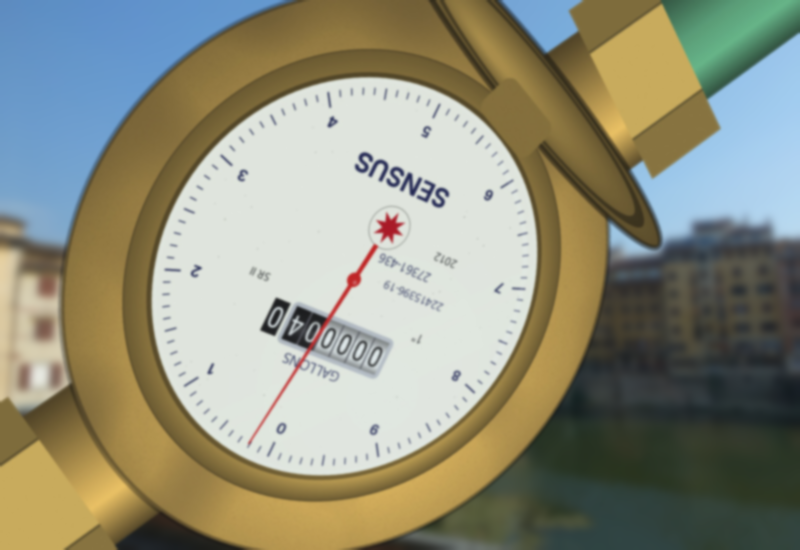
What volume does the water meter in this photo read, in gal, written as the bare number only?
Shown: 40.2
